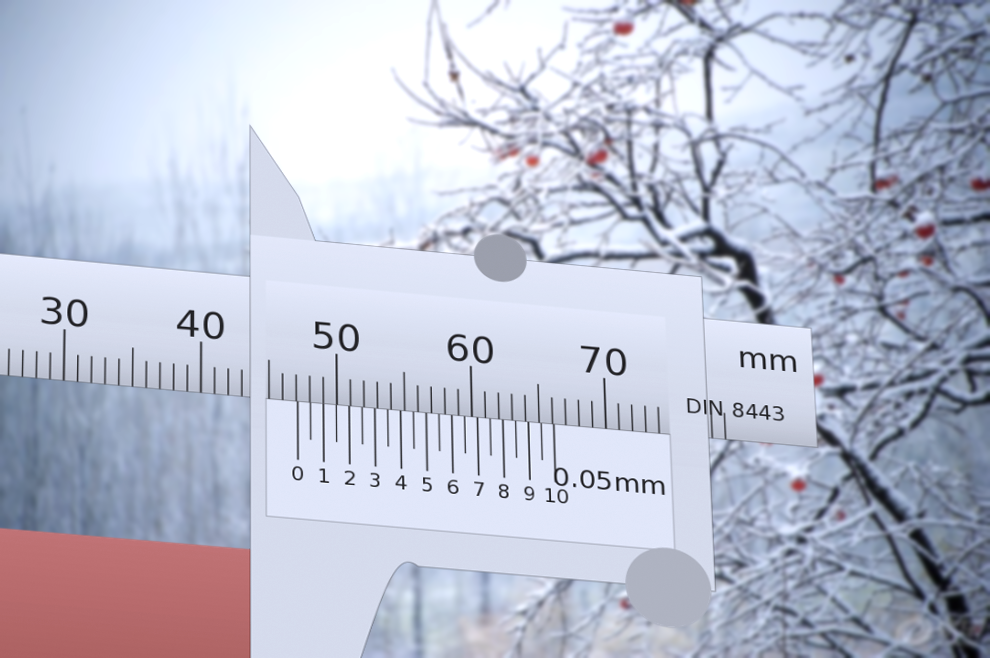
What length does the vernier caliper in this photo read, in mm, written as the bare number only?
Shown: 47.1
